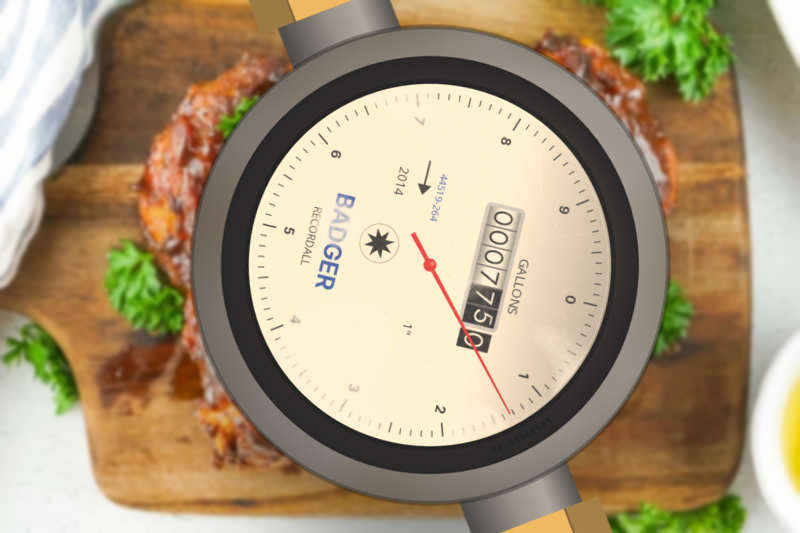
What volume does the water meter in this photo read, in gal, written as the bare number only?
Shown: 7751.3
